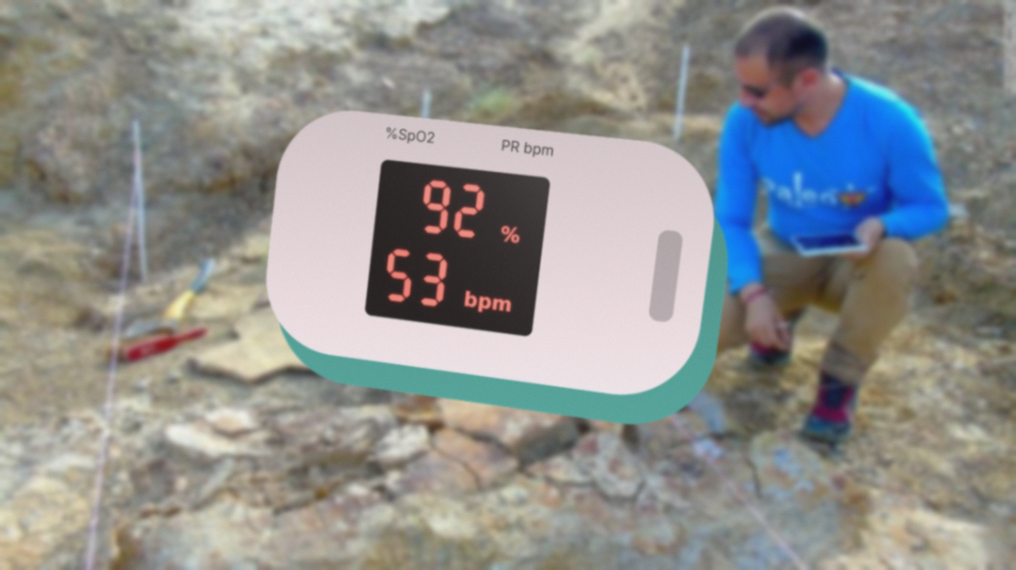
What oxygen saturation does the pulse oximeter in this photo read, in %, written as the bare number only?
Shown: 92
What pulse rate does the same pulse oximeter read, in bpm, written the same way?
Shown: 53
